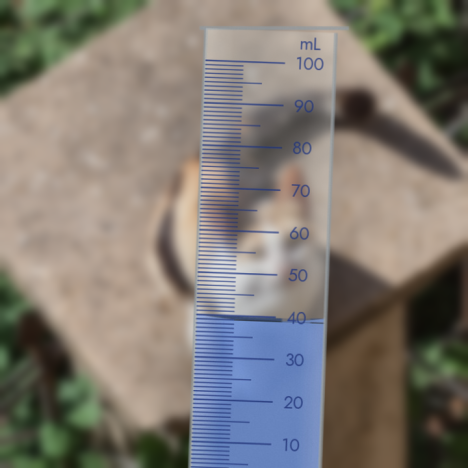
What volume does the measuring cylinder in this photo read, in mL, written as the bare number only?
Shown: 39
